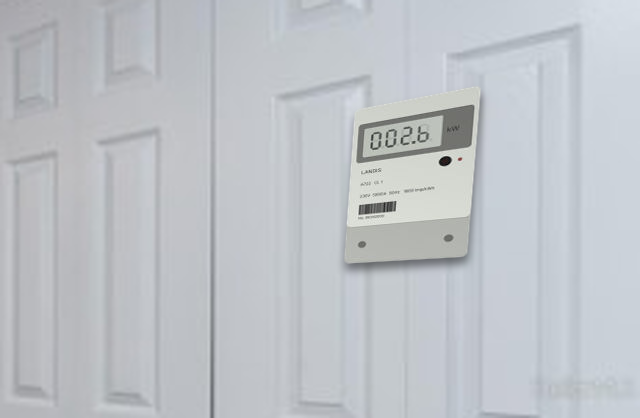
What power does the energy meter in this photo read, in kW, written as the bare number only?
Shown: 2.6
